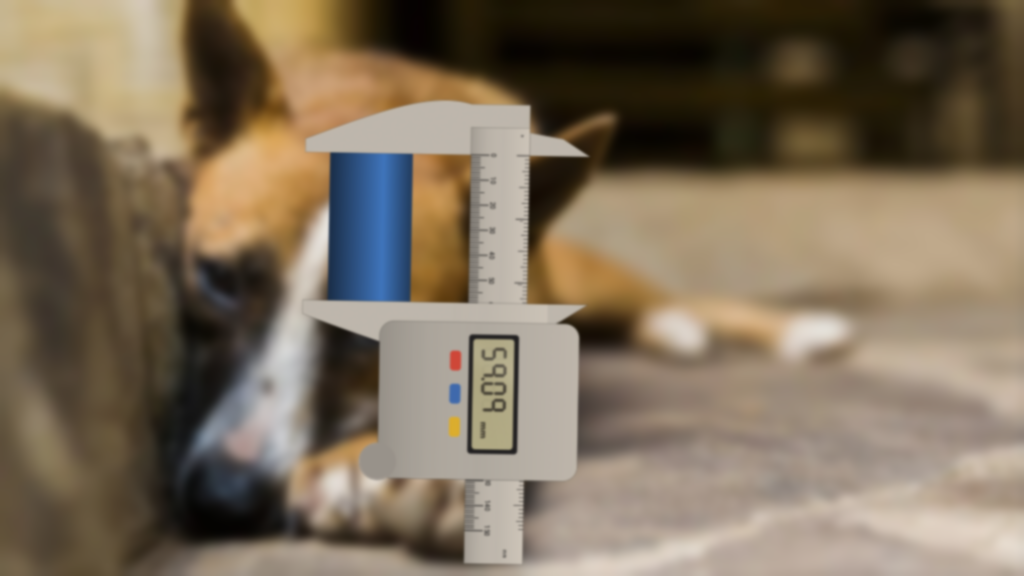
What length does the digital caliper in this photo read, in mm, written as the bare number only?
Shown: 59.09
